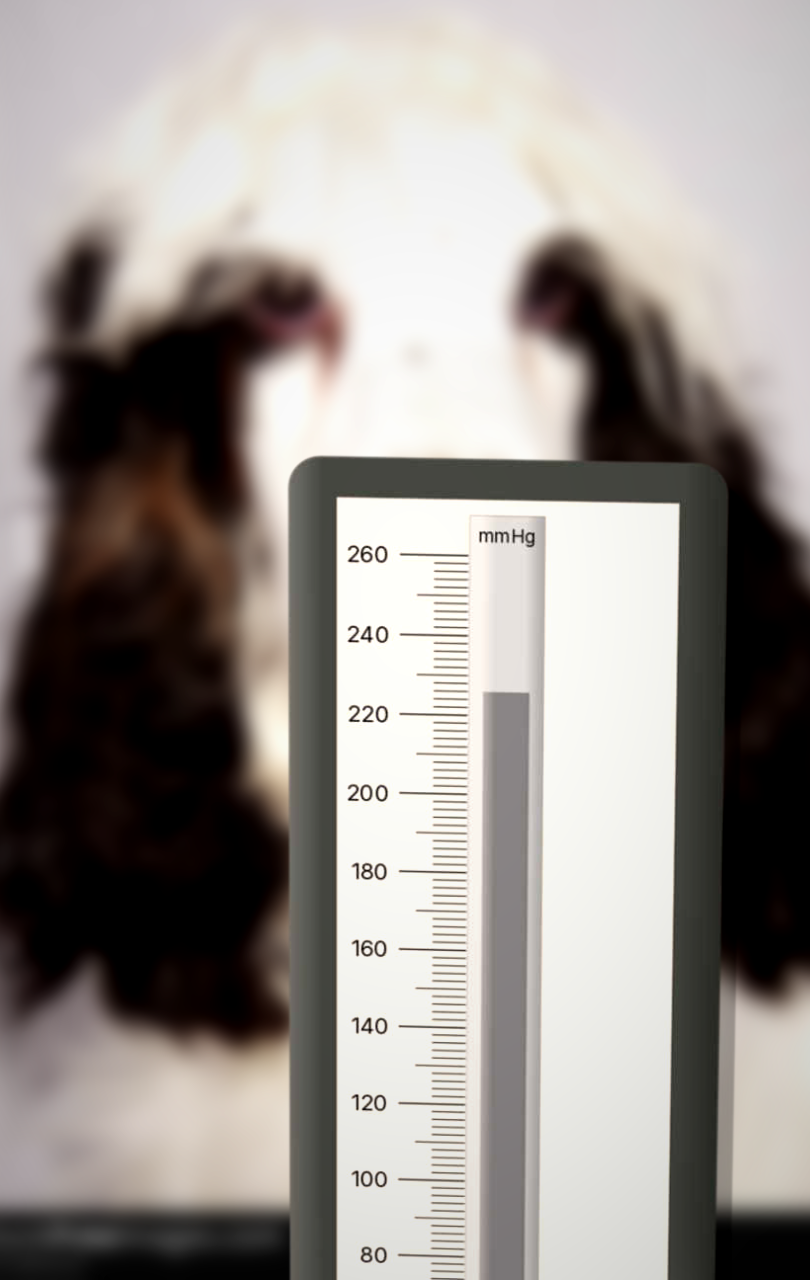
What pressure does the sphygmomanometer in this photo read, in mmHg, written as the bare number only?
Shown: 226
